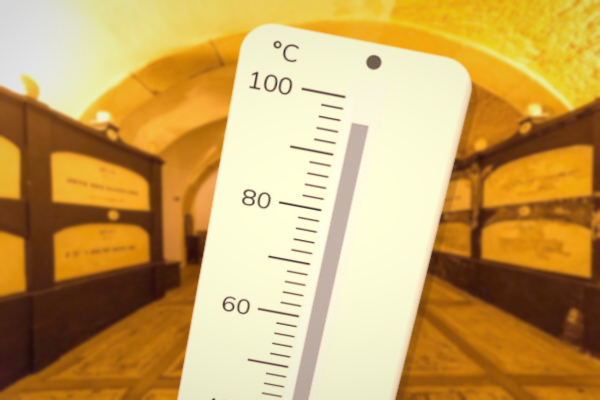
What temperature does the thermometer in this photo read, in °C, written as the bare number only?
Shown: 96
